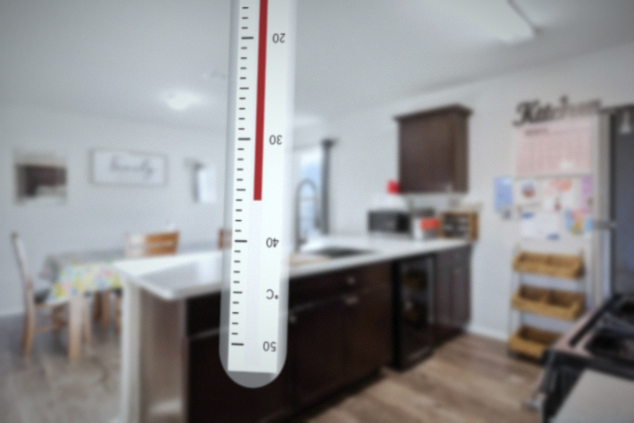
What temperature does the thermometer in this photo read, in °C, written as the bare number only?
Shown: 36
